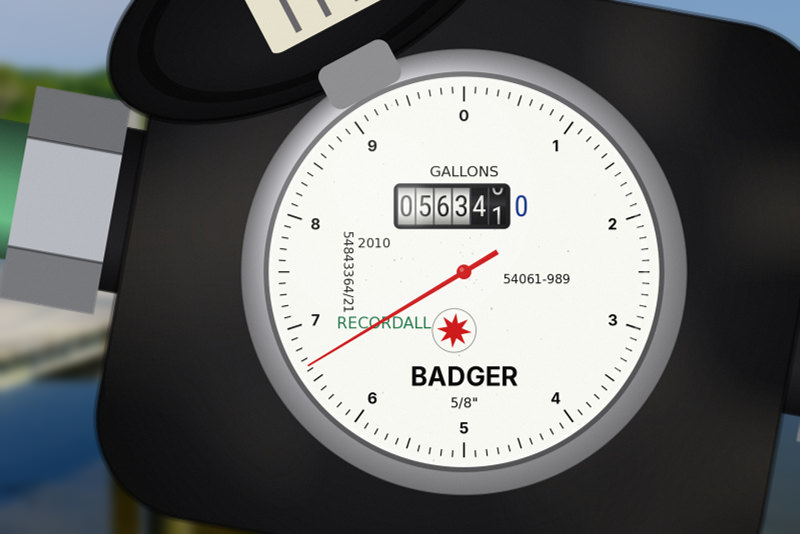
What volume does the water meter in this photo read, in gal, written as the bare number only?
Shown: 563406.6
